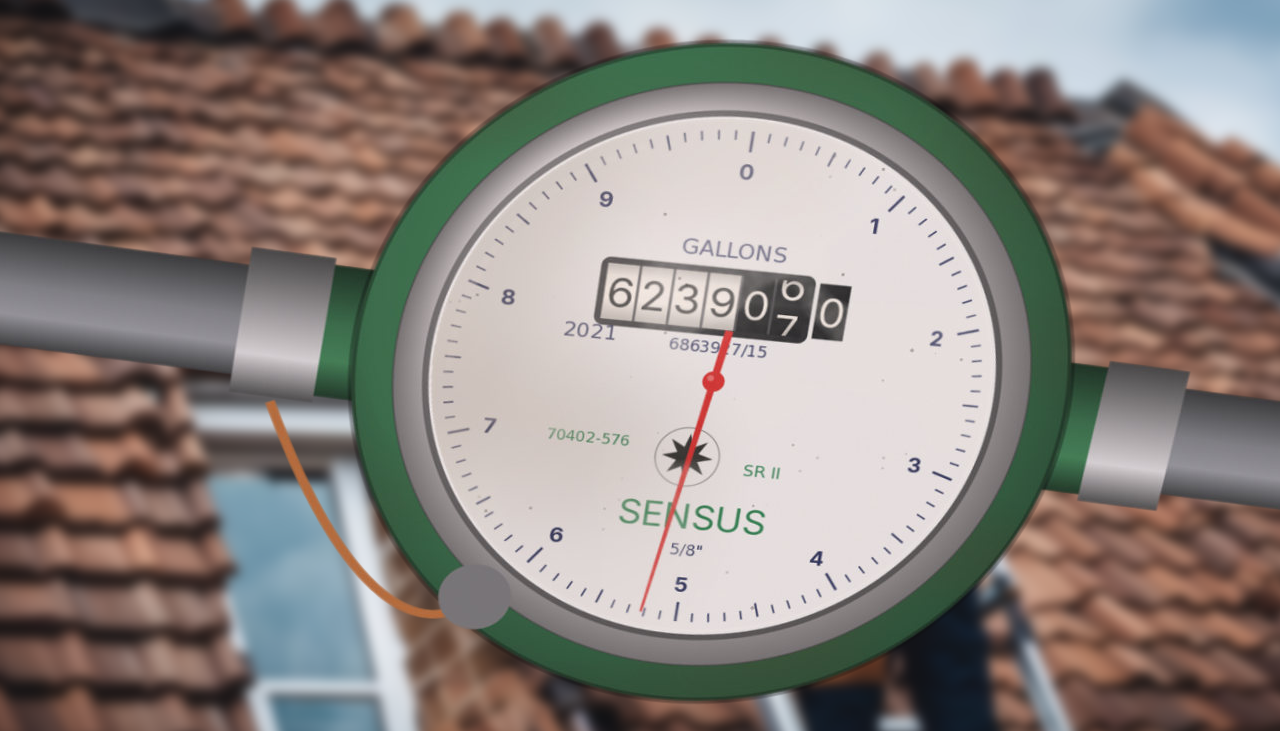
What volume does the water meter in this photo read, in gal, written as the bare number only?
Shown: 6239065.2
